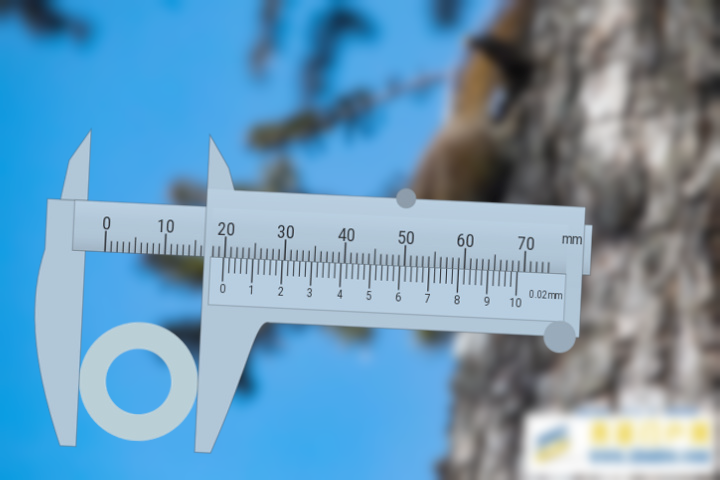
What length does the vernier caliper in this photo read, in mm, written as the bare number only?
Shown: 19.8
